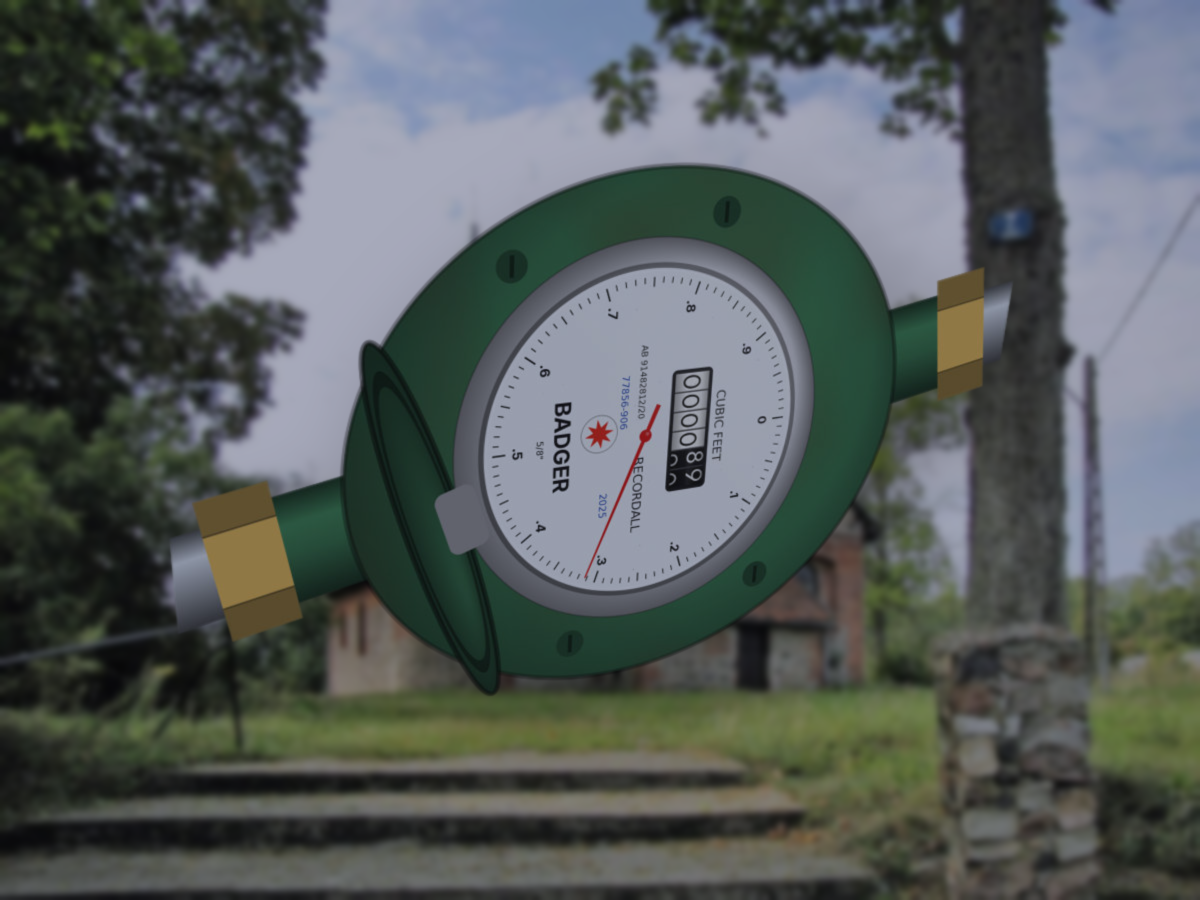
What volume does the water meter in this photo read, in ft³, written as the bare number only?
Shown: 89.31
